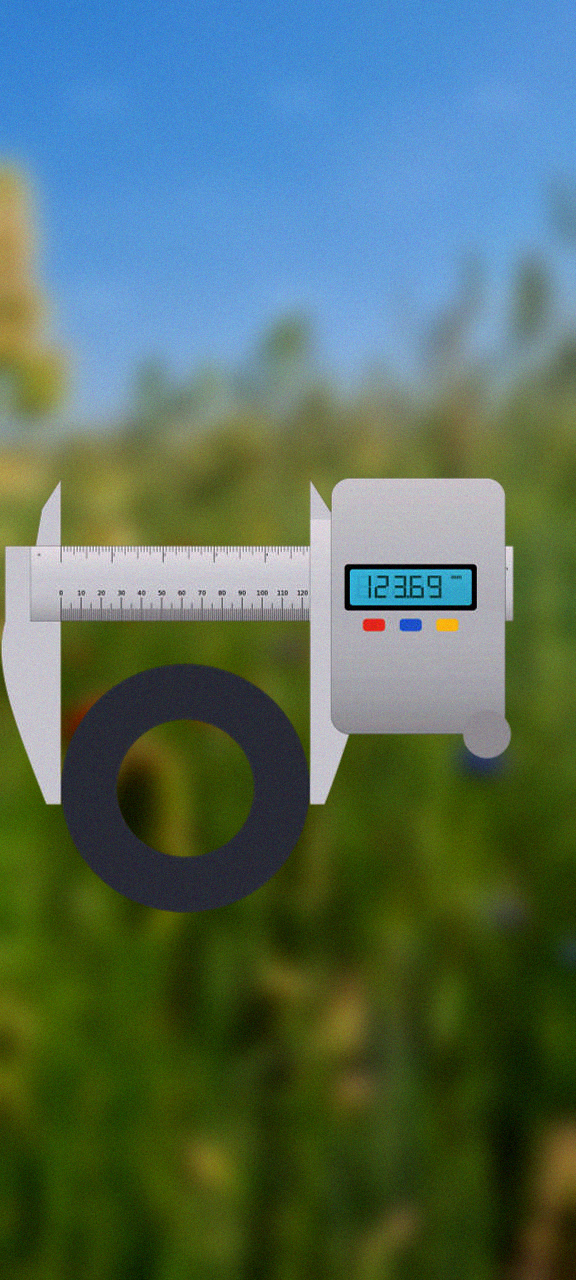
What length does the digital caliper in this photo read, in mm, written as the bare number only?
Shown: 123.69
